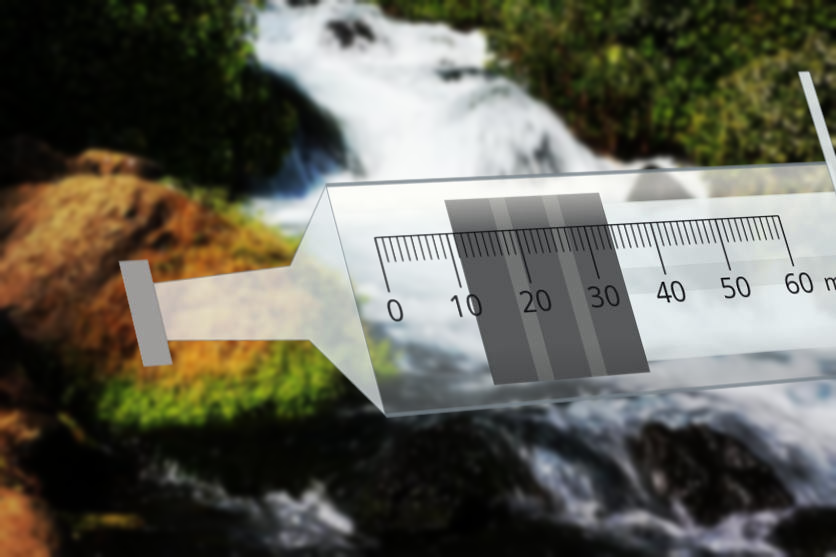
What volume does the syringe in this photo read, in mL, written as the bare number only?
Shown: 11
